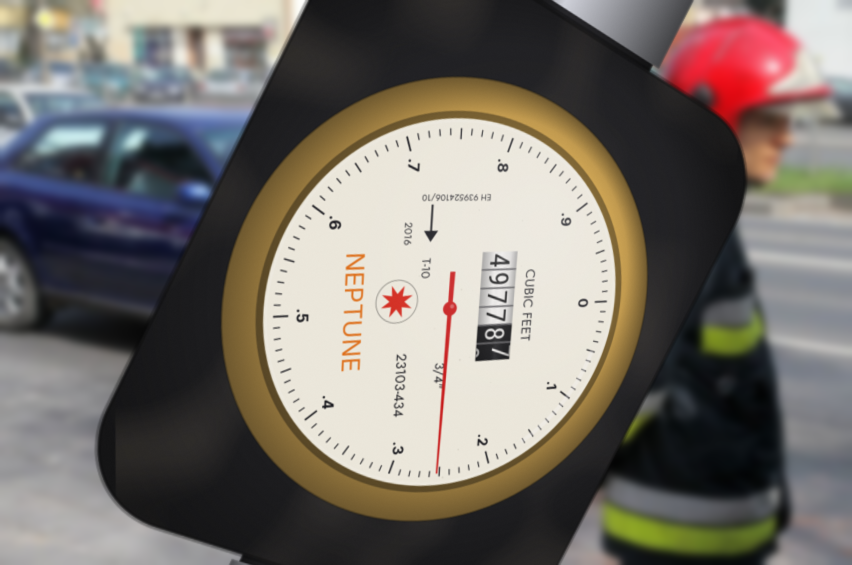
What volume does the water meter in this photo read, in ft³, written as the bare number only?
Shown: 497787.25
